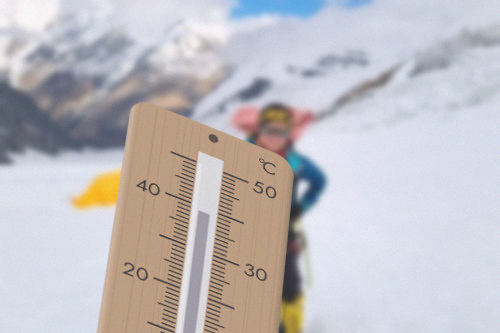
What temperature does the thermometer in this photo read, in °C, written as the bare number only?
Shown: 39
